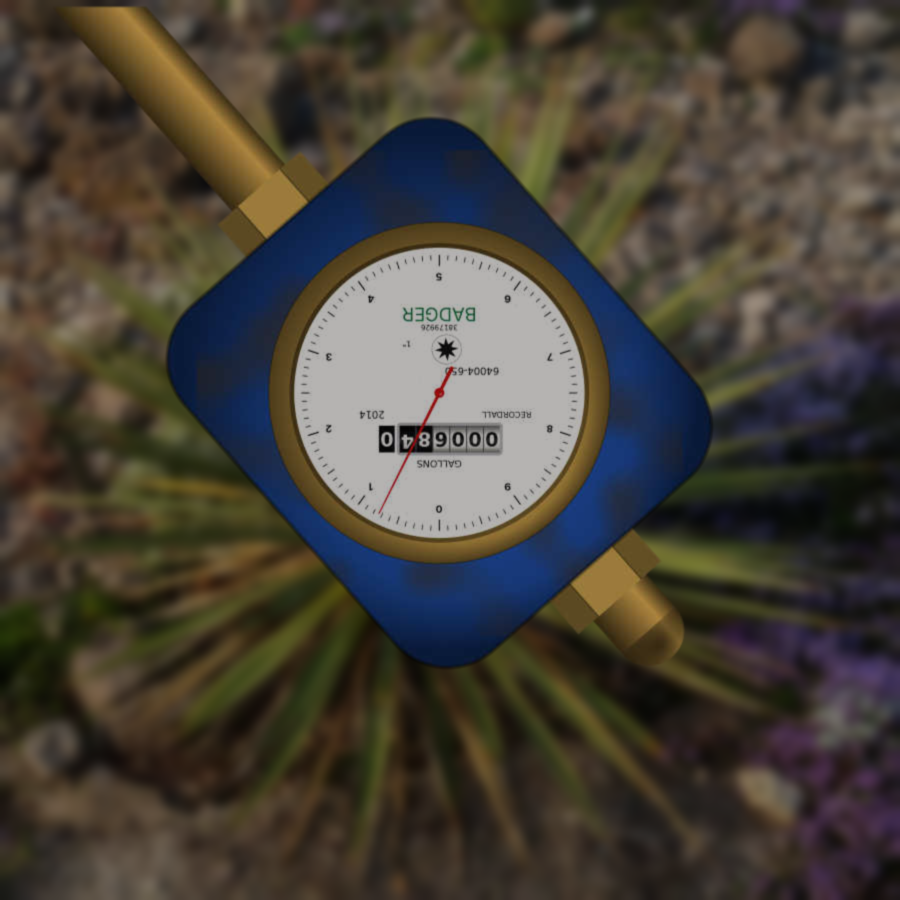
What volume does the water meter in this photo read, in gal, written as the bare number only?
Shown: 6840.7
